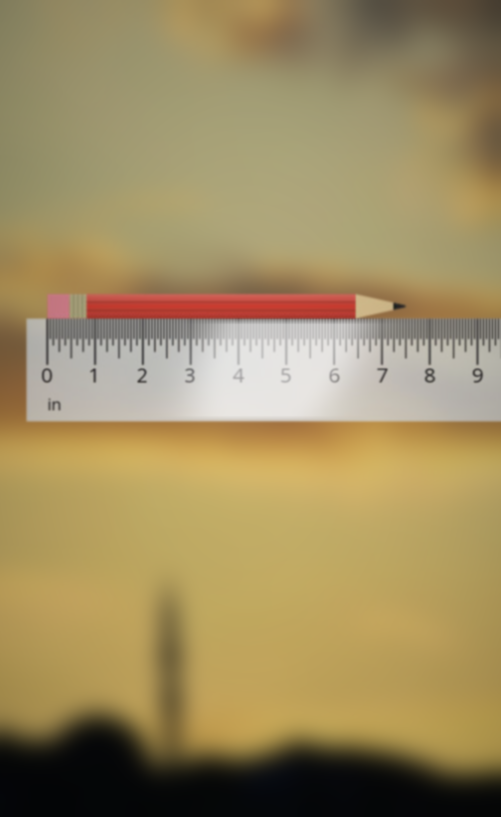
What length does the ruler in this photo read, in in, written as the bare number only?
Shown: 7.5
